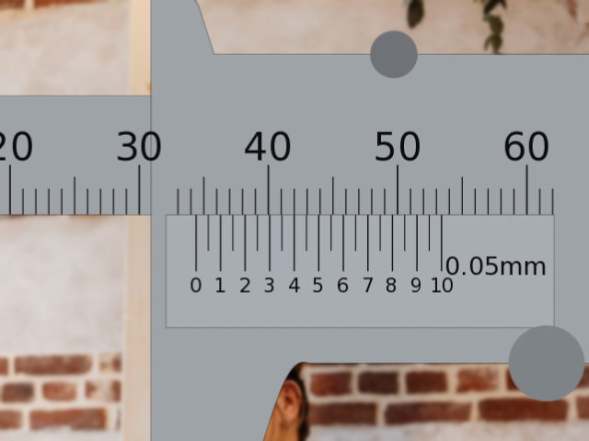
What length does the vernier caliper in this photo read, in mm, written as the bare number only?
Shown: 34.4
